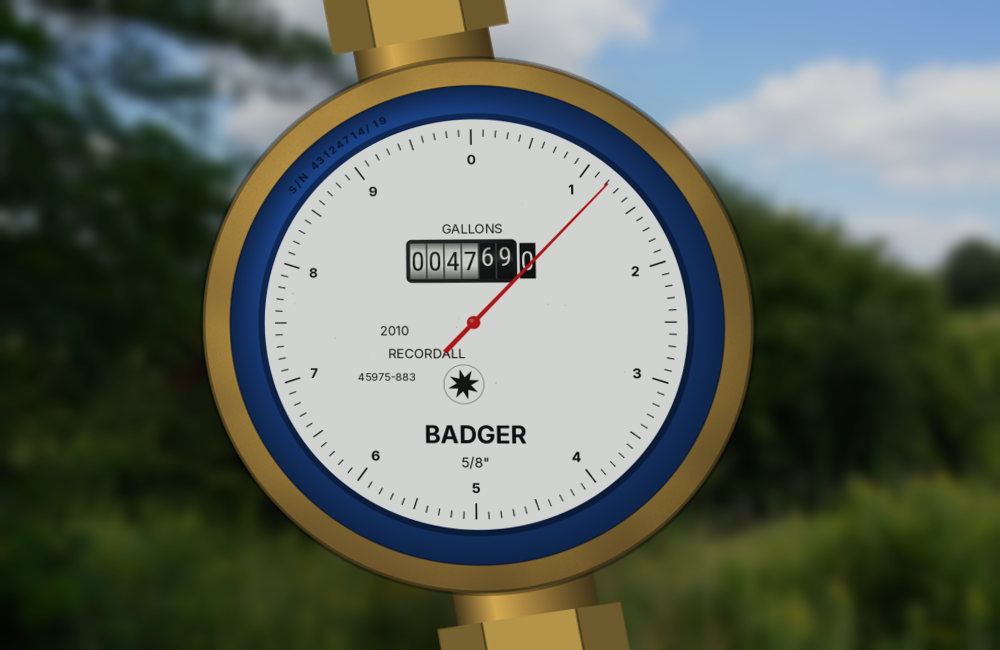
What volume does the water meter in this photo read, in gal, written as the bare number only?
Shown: 47691.2
